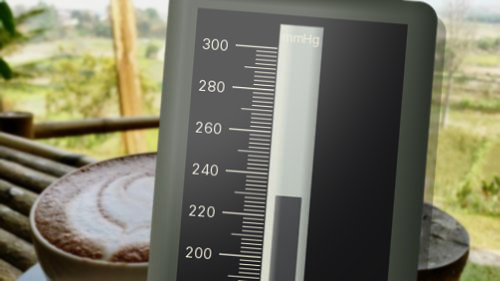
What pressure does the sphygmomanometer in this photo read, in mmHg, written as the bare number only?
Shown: 230
